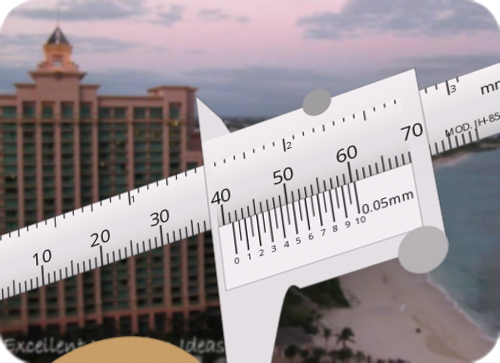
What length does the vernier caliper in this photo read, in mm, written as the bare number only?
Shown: 41.4
